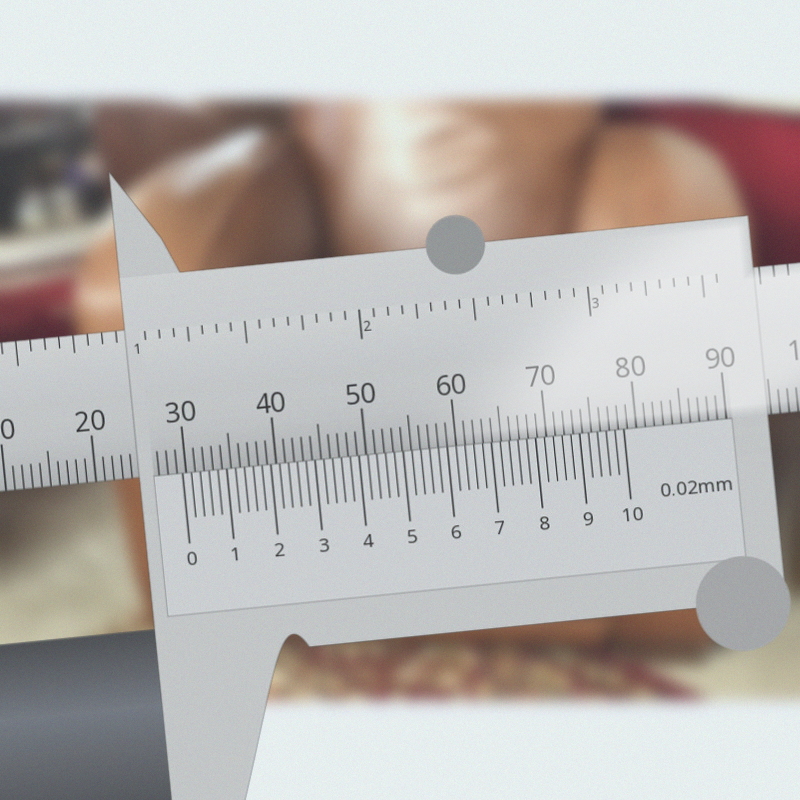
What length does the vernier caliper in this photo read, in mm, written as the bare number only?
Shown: 29.6
